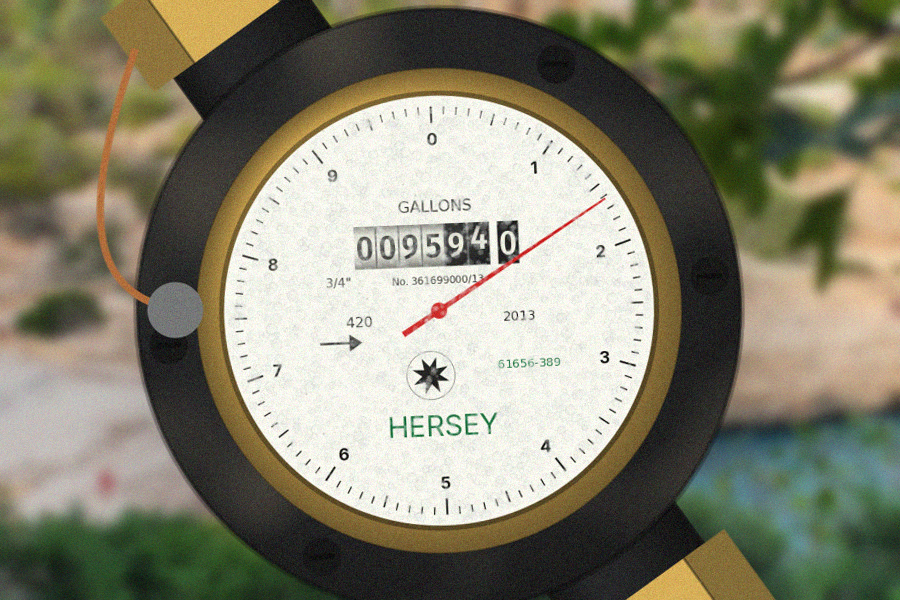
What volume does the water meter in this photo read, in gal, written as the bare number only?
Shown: 95941.6
